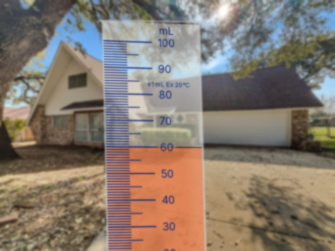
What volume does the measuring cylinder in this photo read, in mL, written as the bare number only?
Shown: 60
